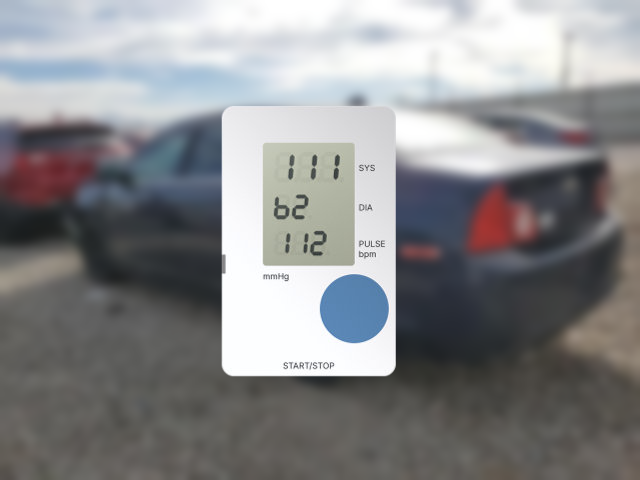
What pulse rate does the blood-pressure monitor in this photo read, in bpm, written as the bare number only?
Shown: 112
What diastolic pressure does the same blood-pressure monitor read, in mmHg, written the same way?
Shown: 62
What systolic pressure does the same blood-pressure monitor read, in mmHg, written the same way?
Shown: 111
